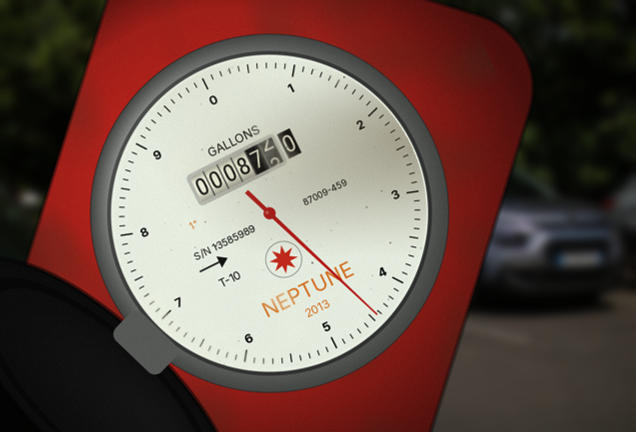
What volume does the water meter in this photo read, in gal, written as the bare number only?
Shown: 8724.4
